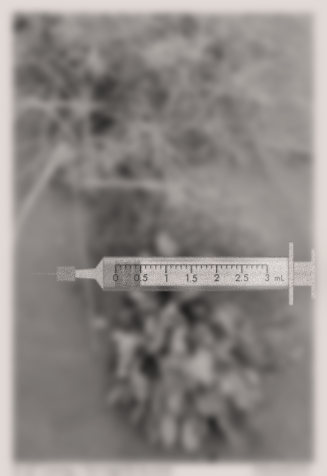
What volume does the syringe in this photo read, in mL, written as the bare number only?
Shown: 0
